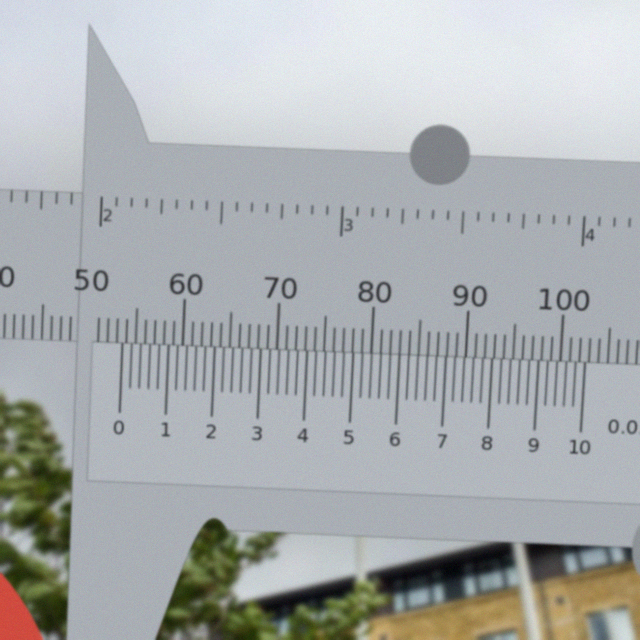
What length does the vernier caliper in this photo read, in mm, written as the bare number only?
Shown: 53.6
